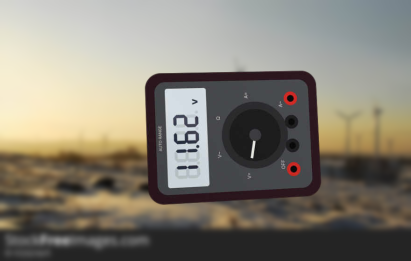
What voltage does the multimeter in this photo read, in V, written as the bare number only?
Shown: 11.62
